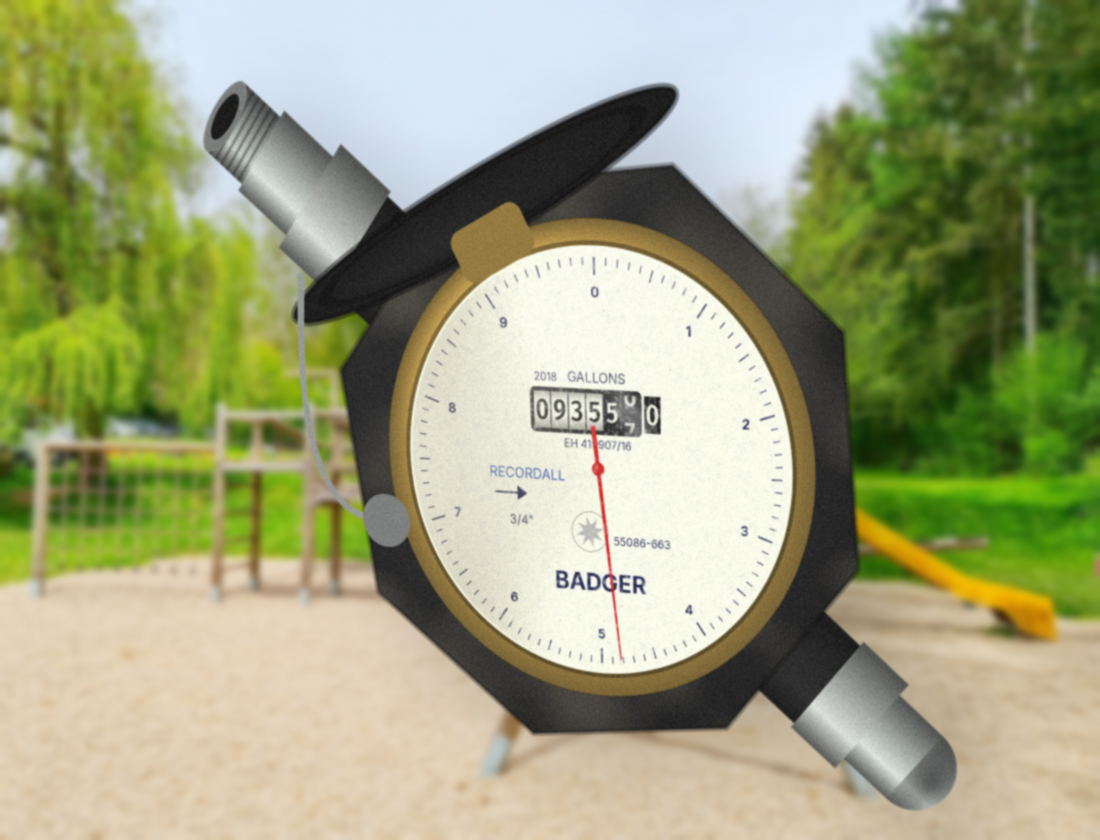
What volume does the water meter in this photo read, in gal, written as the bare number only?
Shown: 935564.8
